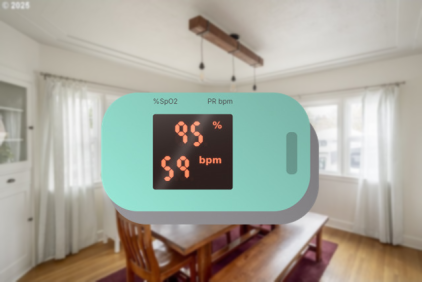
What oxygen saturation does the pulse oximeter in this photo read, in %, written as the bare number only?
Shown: 95
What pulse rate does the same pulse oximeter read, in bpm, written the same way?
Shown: 59
